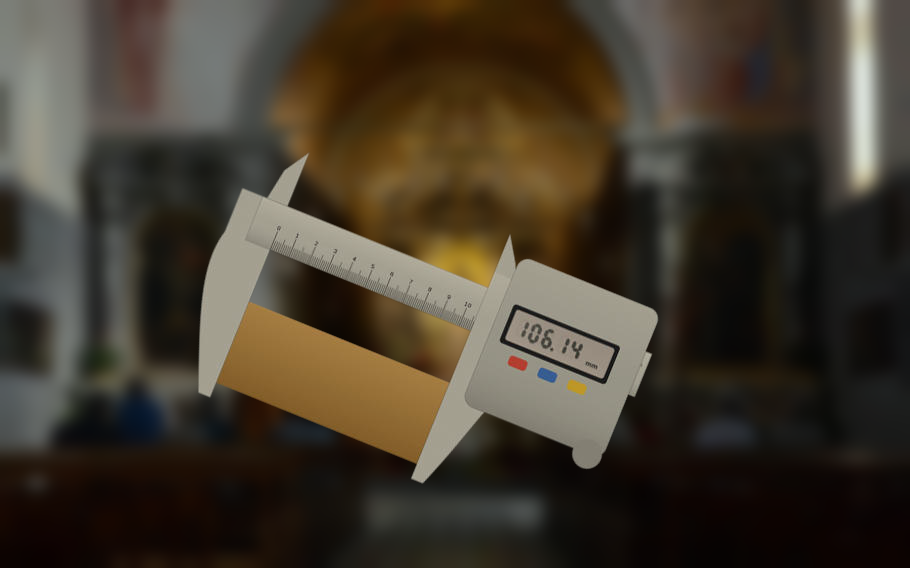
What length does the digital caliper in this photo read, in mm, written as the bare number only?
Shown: 106.14
